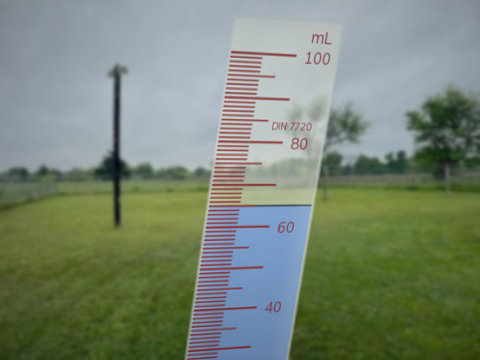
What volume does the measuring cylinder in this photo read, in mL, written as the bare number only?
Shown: 65
